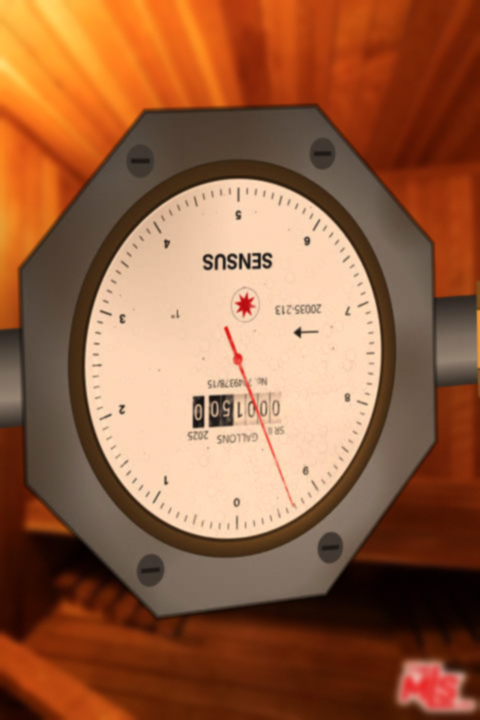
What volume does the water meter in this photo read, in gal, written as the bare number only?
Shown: 1499.3
